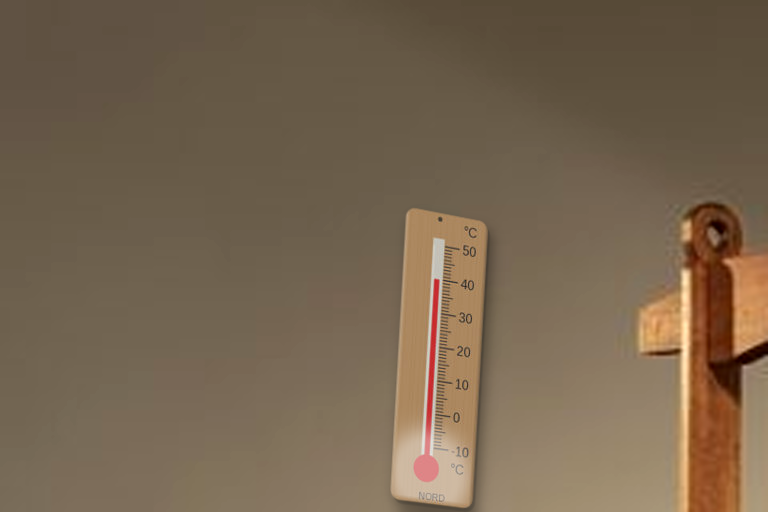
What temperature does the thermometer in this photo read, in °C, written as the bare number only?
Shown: 40
